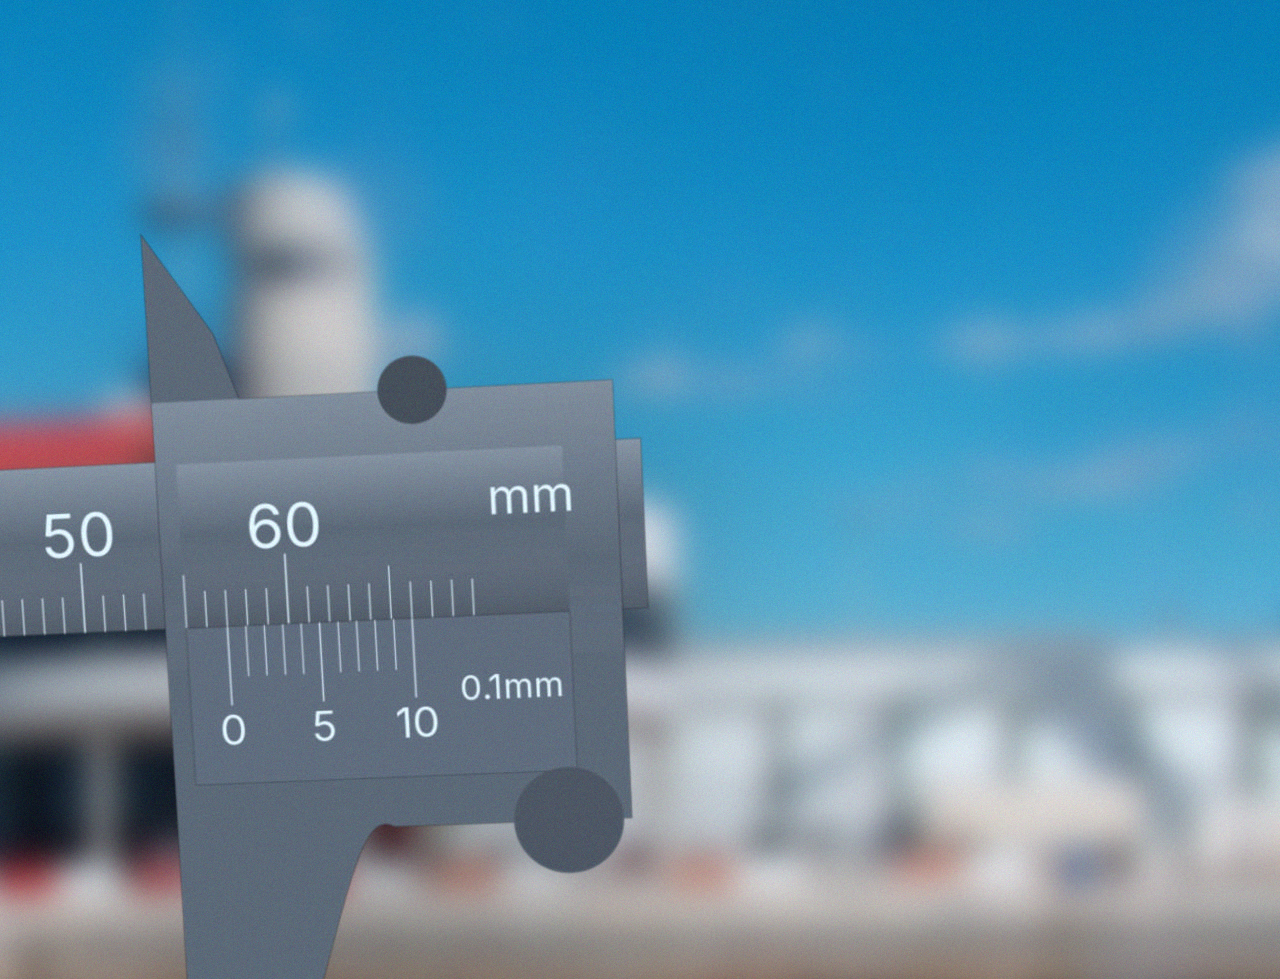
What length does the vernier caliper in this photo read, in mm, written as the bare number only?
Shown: 57.0
